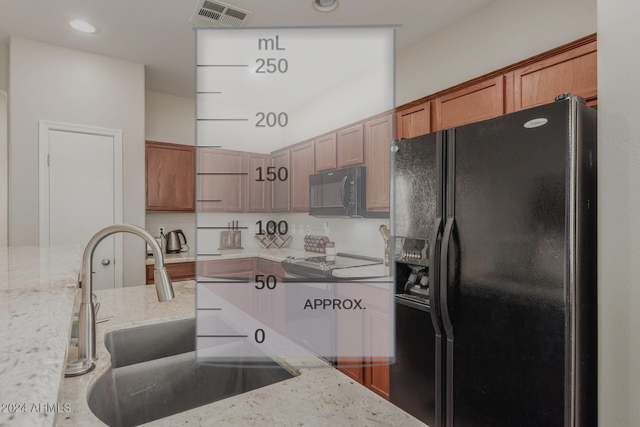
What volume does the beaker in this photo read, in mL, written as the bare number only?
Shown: 50
